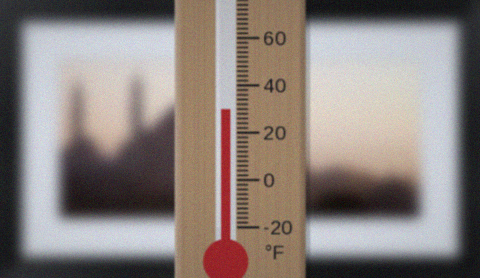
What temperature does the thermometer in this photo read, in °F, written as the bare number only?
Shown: 30
